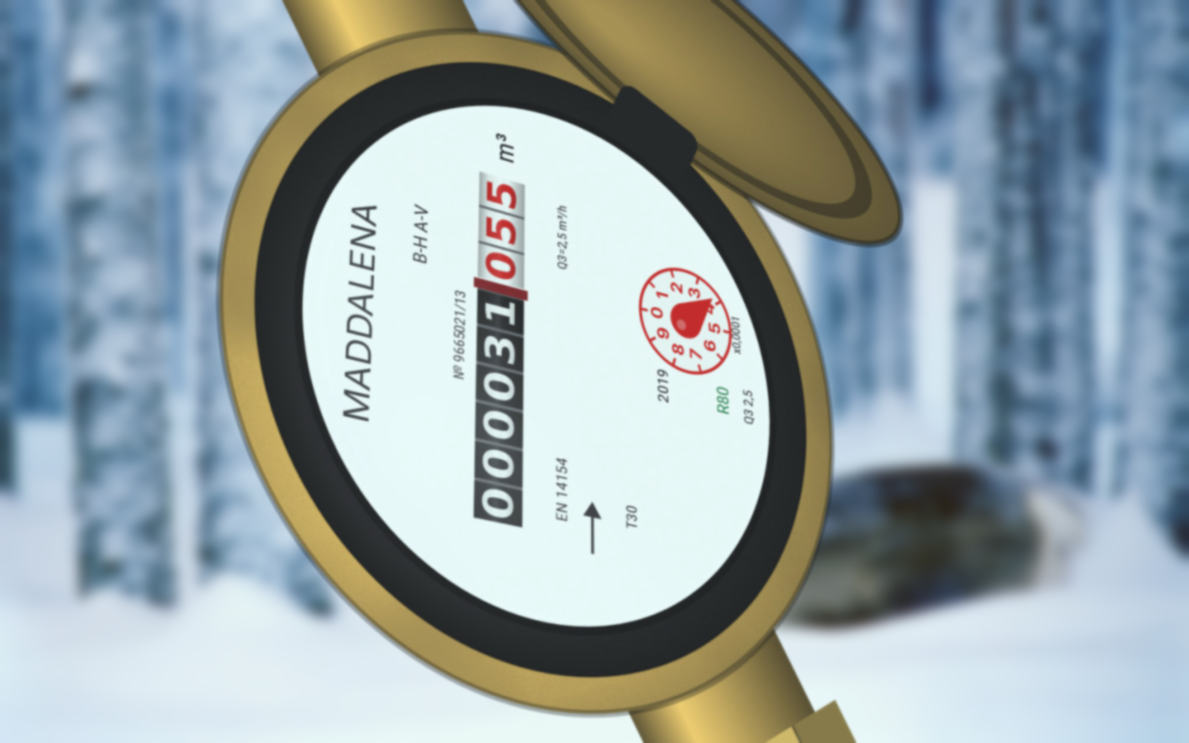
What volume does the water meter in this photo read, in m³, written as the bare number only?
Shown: 31.0553
